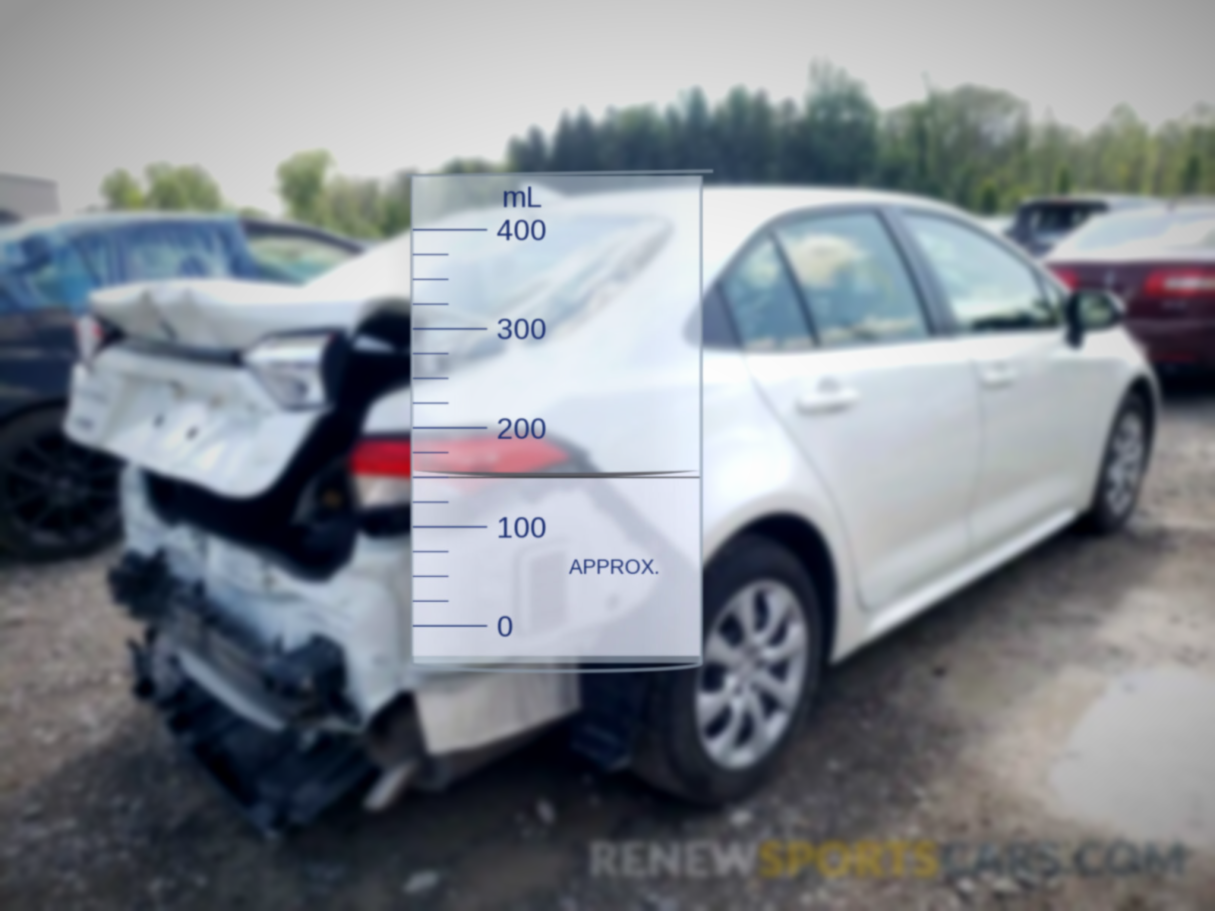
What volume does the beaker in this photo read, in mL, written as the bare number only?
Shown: 150
